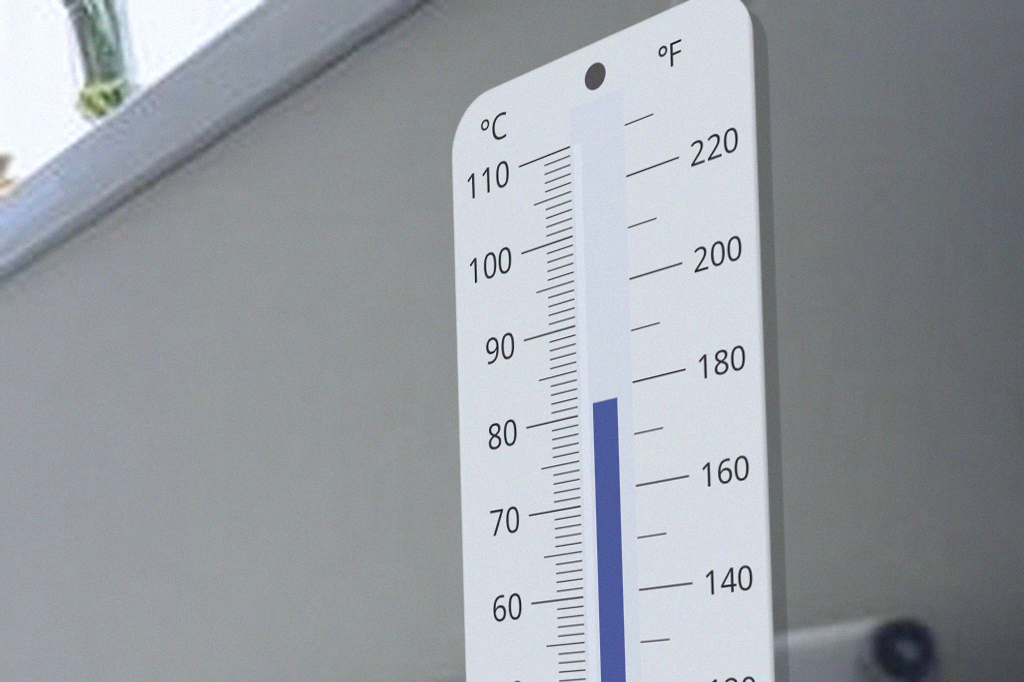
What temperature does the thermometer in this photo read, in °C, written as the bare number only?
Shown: 81
